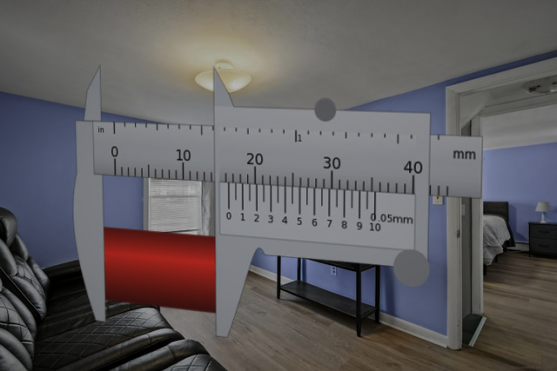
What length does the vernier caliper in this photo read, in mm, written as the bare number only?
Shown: 16.4
